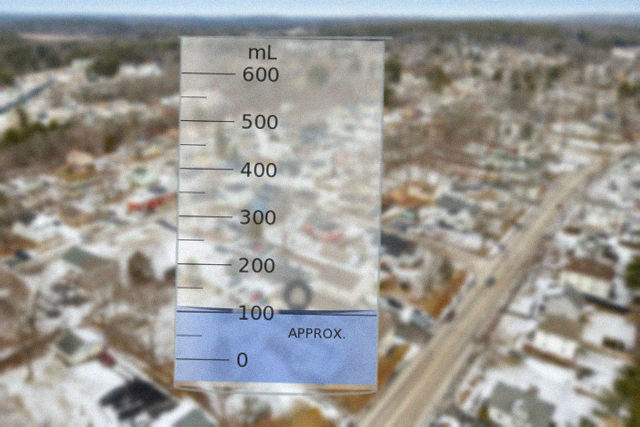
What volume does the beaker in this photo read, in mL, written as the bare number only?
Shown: 100
